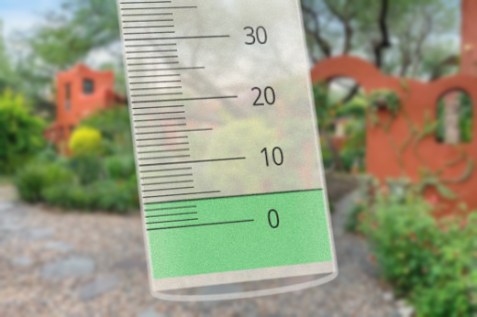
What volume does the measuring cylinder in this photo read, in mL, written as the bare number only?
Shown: 4
